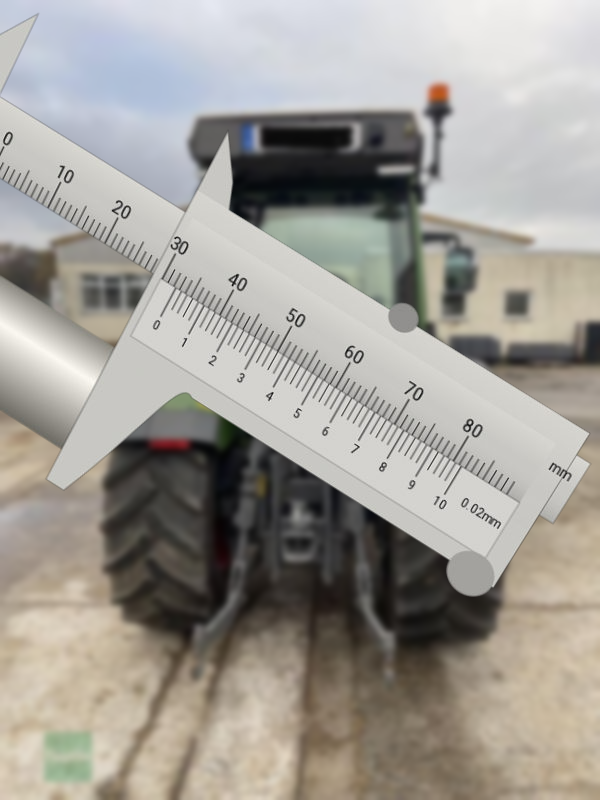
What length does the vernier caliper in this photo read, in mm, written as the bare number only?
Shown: 32.4
